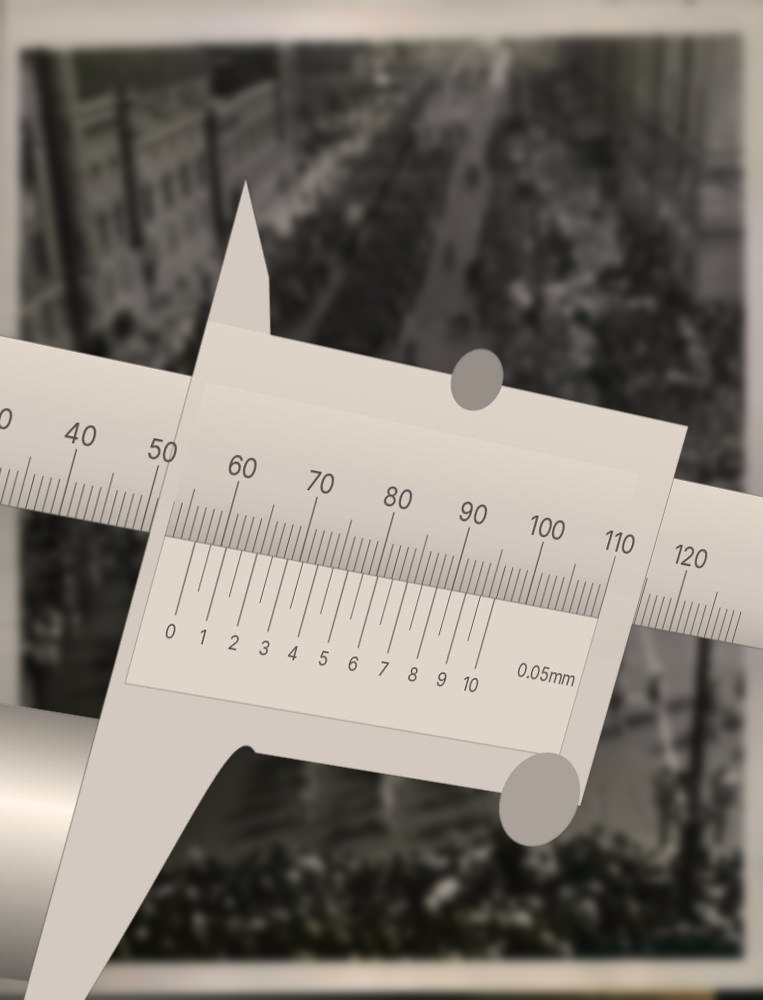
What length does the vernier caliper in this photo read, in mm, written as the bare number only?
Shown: 56.8
